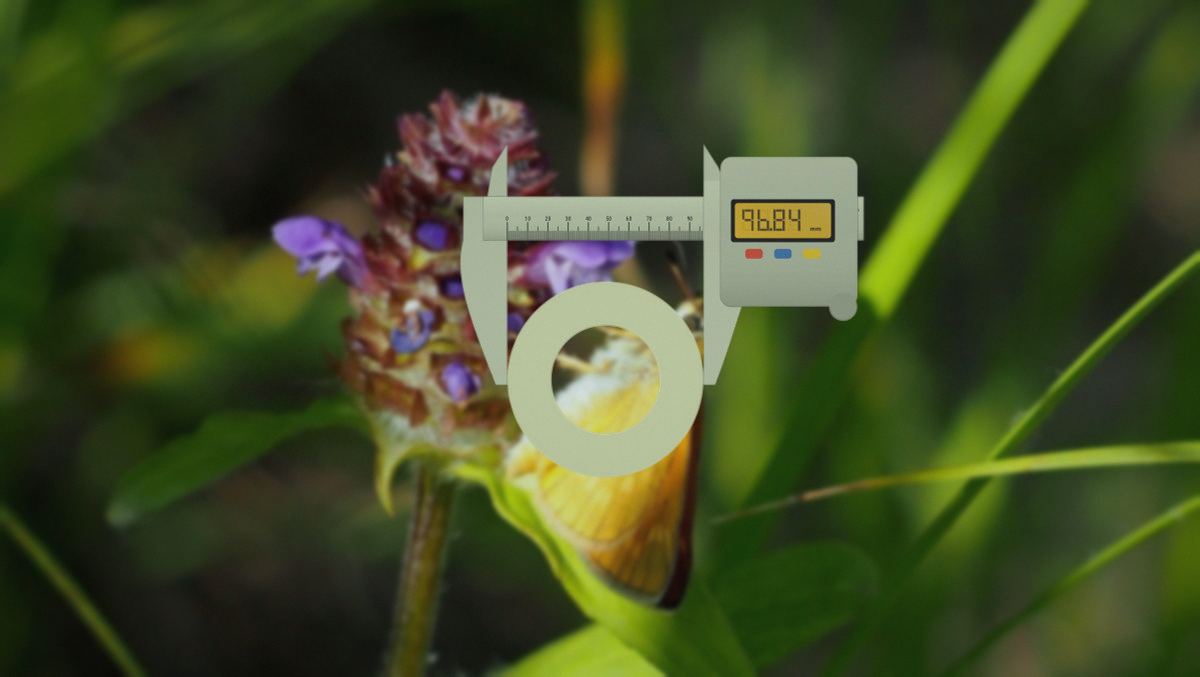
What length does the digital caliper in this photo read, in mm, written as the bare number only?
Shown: 96.84
